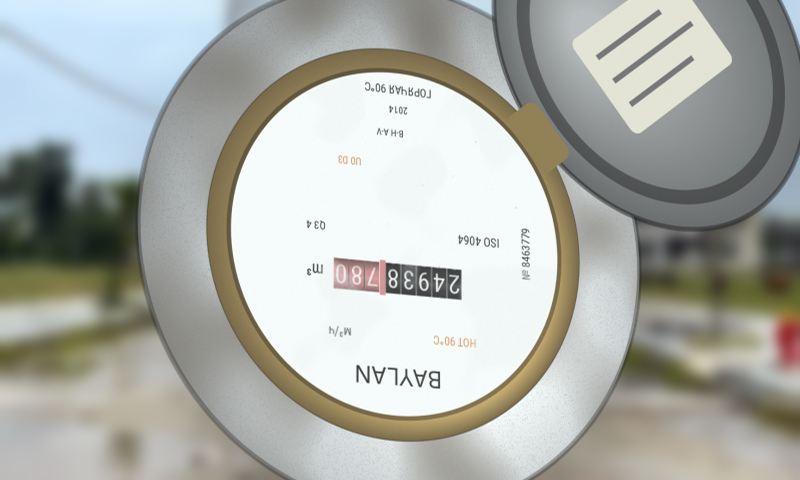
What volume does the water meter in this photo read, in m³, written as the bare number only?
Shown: 24938.780
